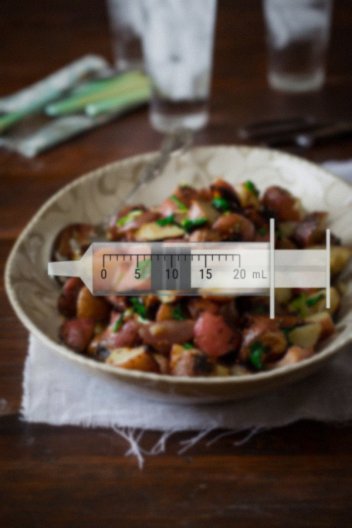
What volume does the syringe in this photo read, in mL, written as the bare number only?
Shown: 7
